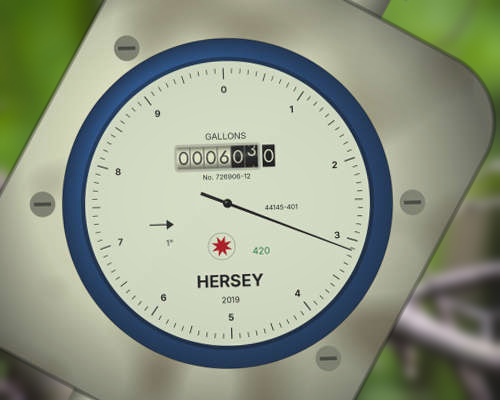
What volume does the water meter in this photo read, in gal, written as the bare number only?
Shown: 6033.1
